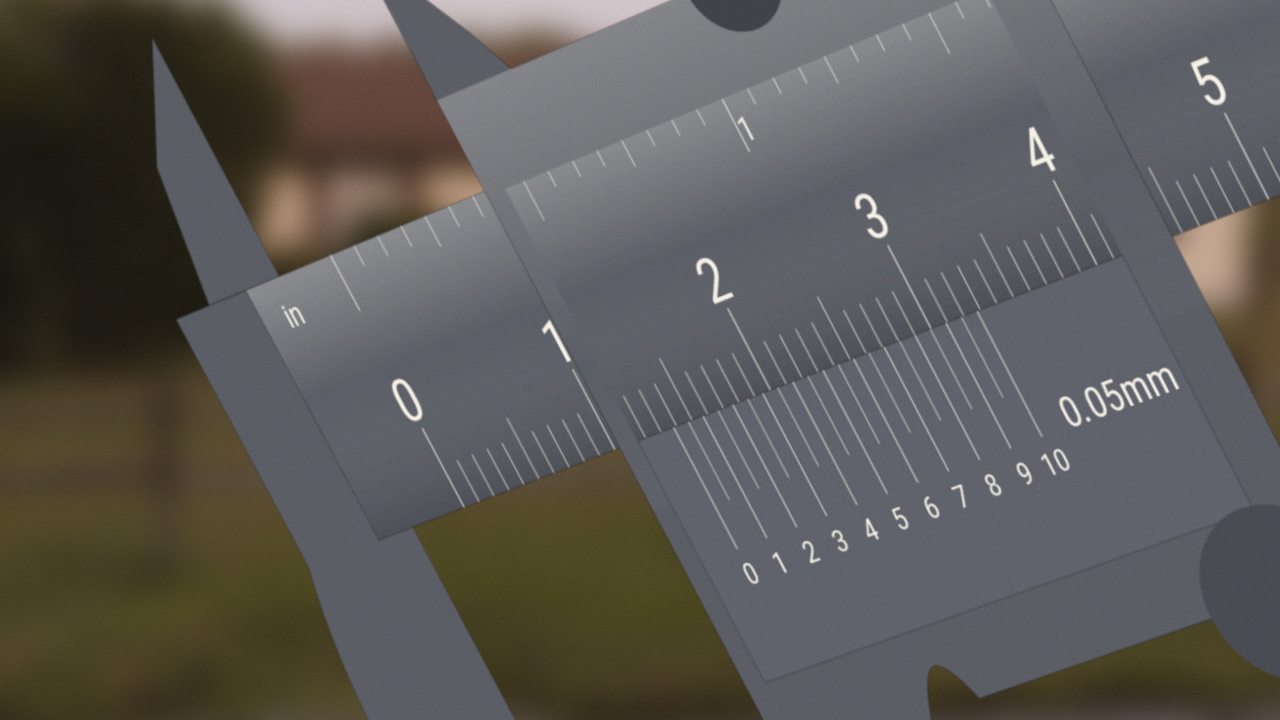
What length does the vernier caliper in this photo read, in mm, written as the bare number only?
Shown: 13.8
